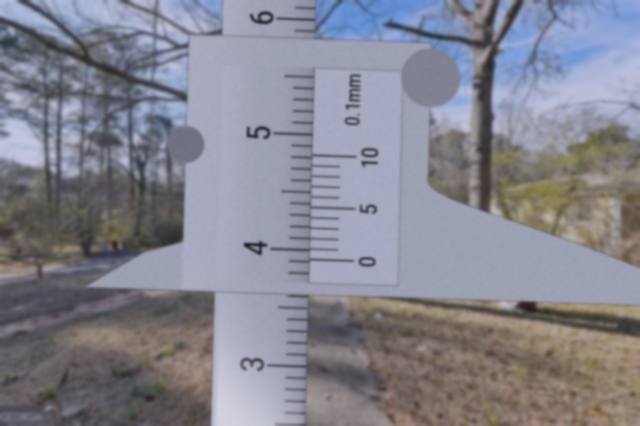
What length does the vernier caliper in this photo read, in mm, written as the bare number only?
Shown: 39.2
